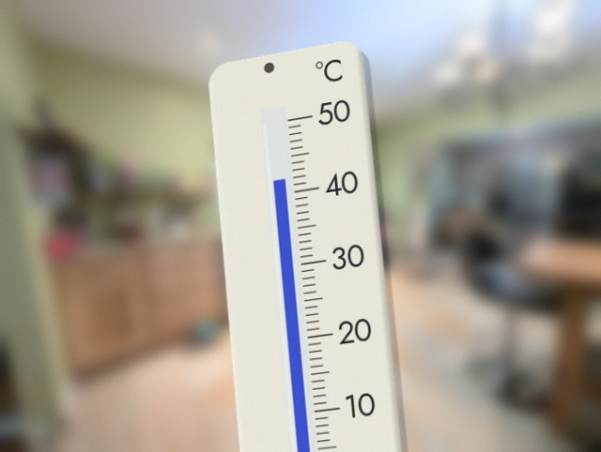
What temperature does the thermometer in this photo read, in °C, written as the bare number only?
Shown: 42
